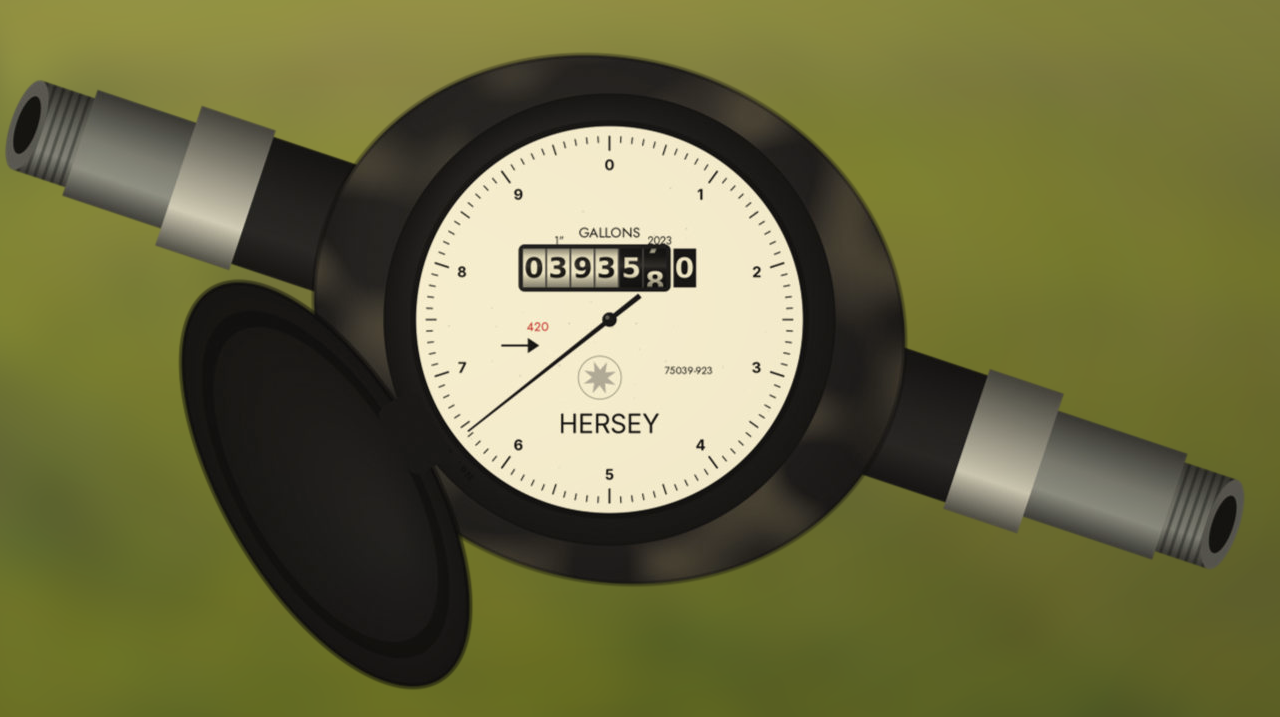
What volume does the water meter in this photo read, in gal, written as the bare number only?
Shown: 393576.4
